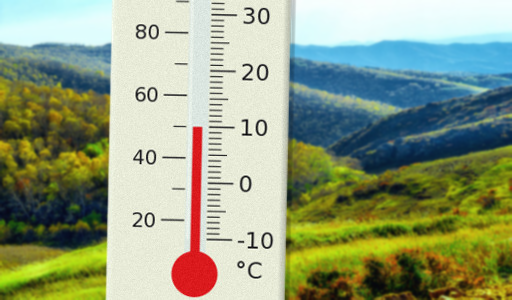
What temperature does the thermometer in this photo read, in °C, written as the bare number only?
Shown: 10
